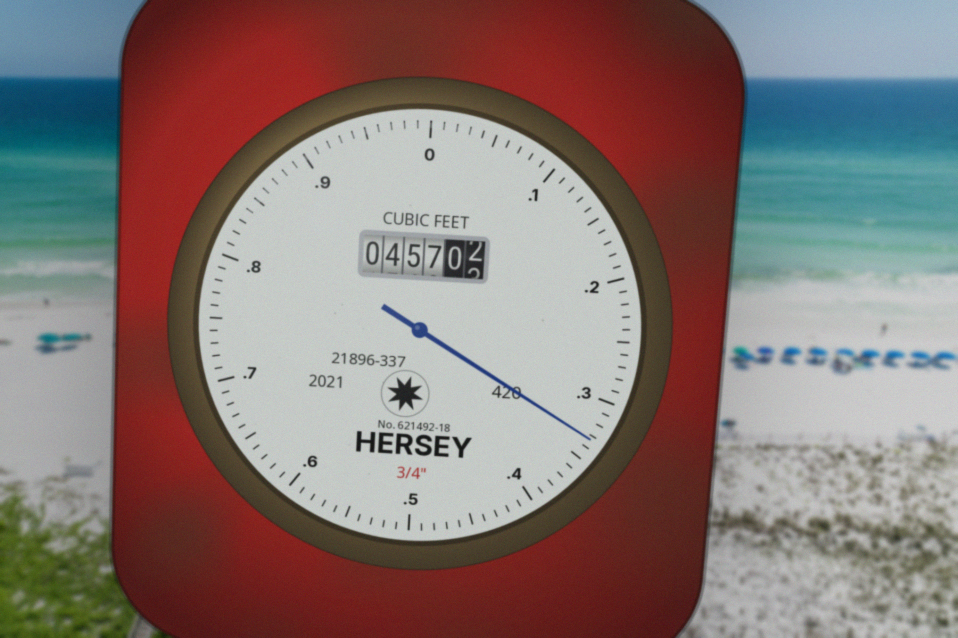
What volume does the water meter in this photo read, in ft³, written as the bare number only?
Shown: 45702.33
